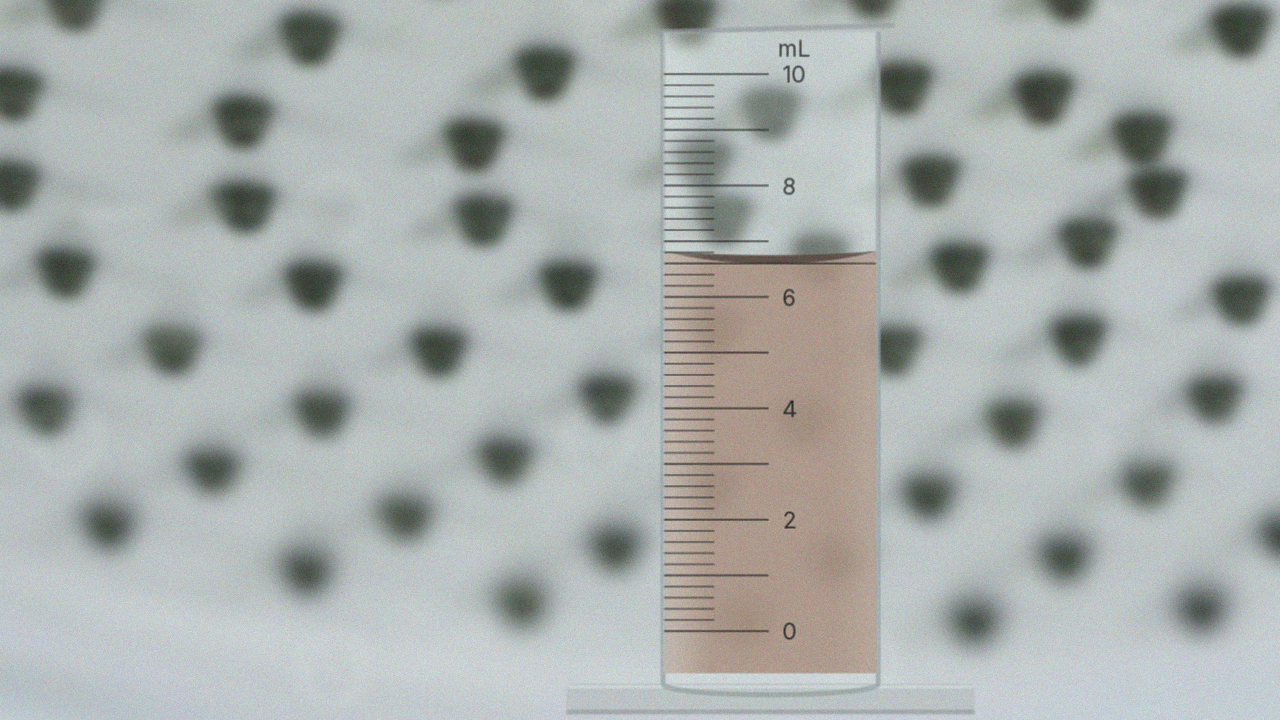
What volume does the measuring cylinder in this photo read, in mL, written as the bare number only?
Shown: 6.6
